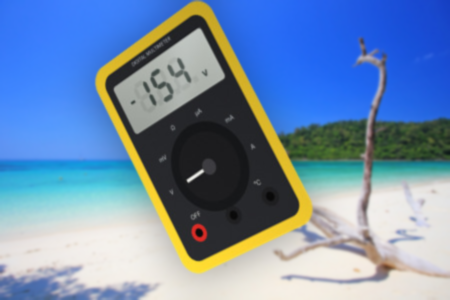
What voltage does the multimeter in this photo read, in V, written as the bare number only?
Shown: -154
